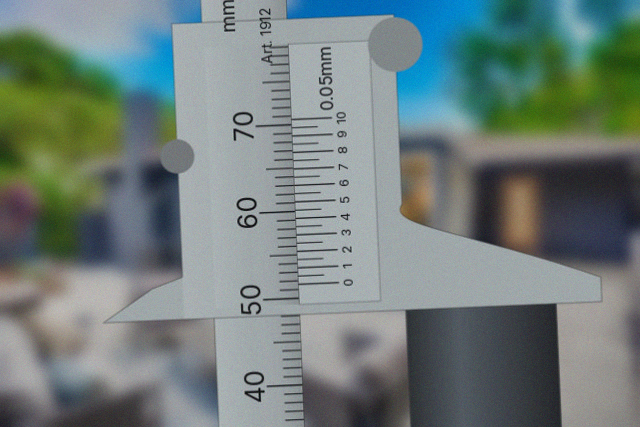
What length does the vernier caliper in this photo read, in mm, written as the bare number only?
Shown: 51.6
